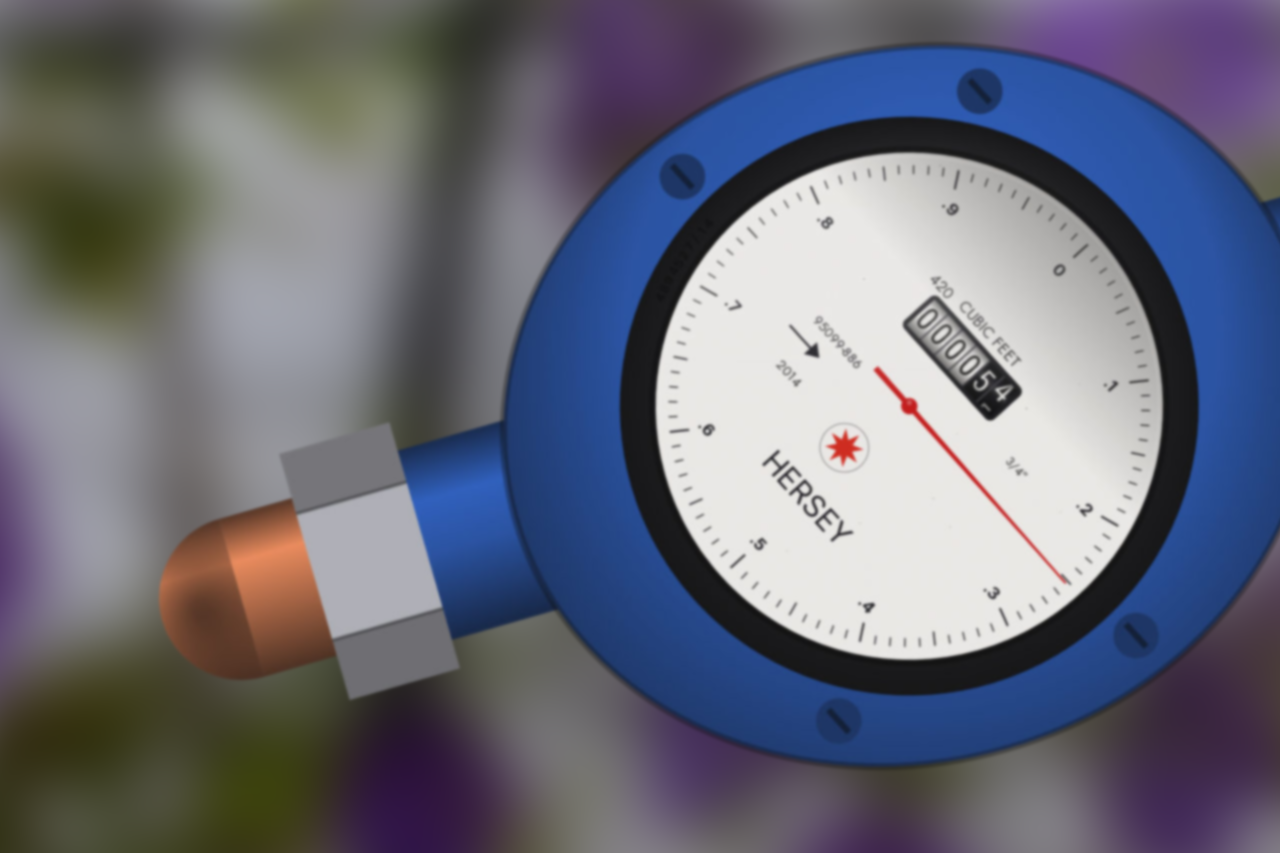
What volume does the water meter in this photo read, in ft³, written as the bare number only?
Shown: 54.25
